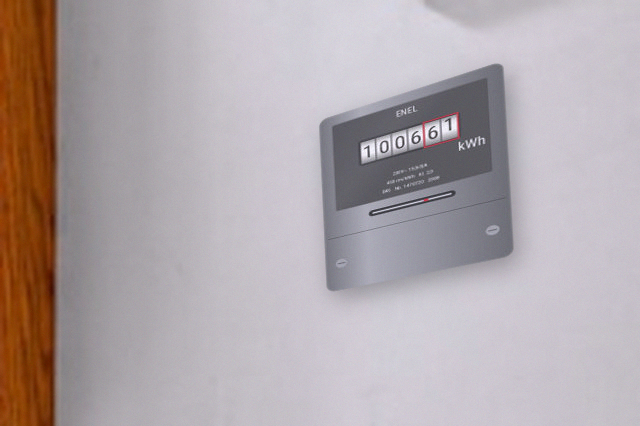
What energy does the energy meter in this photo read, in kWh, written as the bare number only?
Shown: 1006.61
